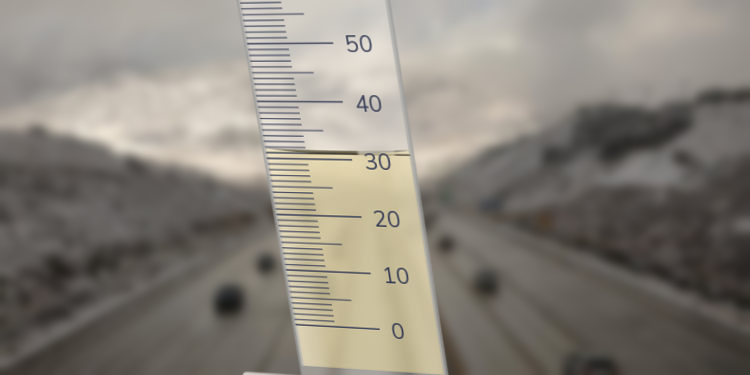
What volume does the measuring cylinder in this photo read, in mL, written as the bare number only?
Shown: 31
